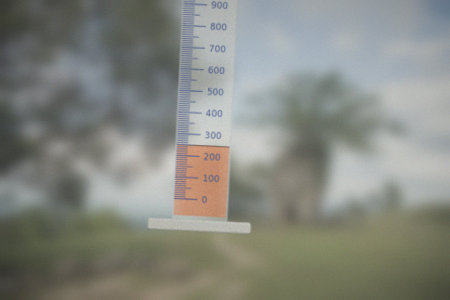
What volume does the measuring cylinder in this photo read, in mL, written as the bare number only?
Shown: 250
